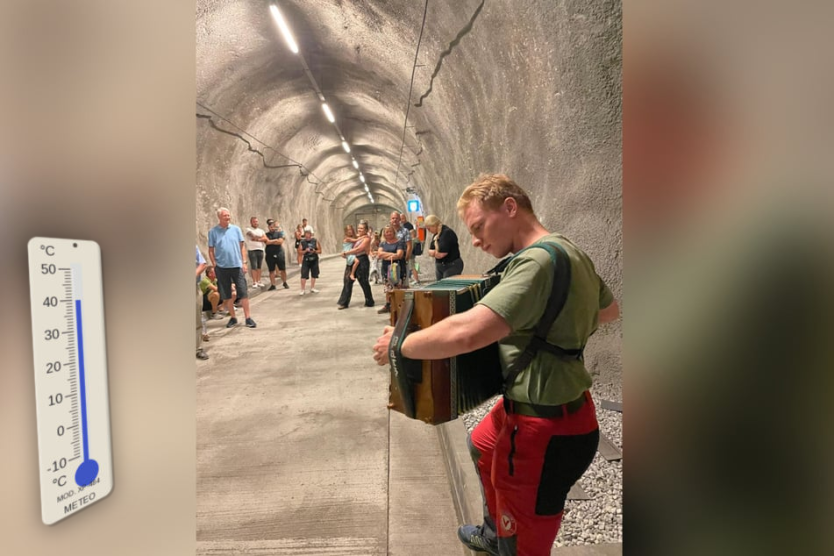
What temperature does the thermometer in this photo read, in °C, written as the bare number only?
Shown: 40
